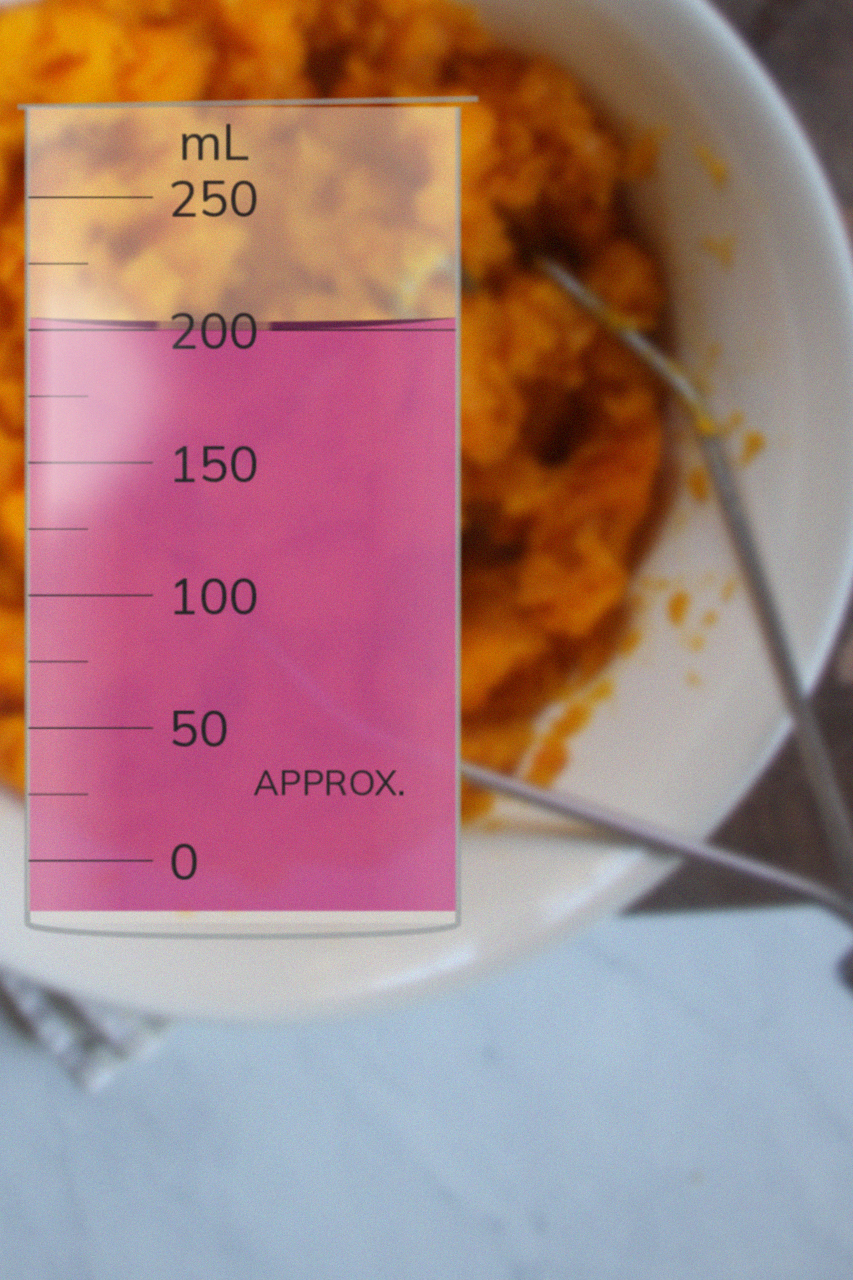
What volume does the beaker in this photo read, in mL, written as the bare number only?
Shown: 200
